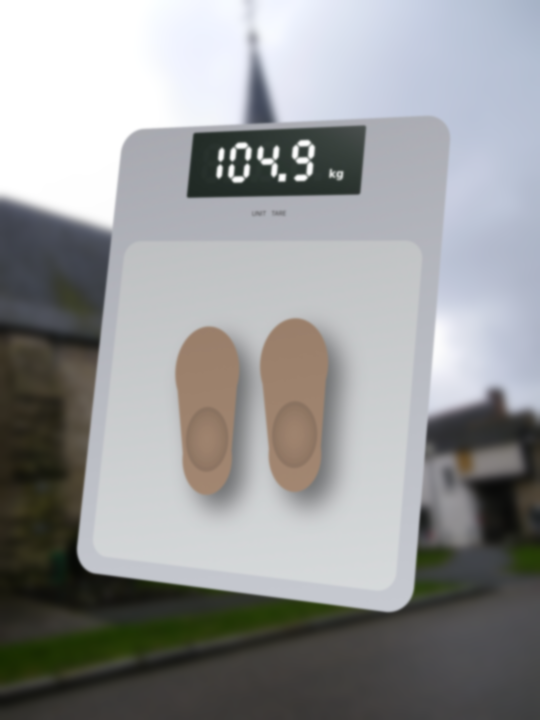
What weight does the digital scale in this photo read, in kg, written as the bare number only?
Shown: 104.9
